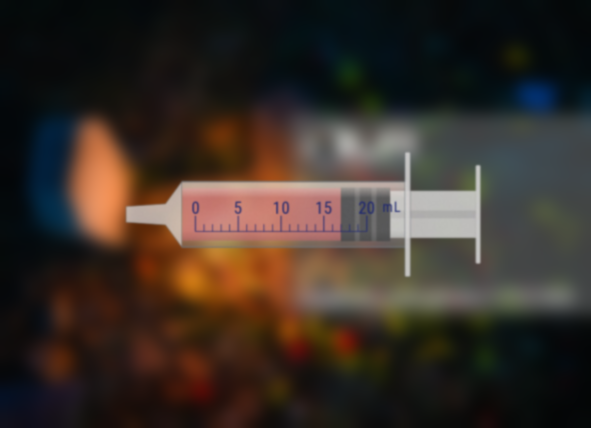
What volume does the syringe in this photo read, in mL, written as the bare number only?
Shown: 17
